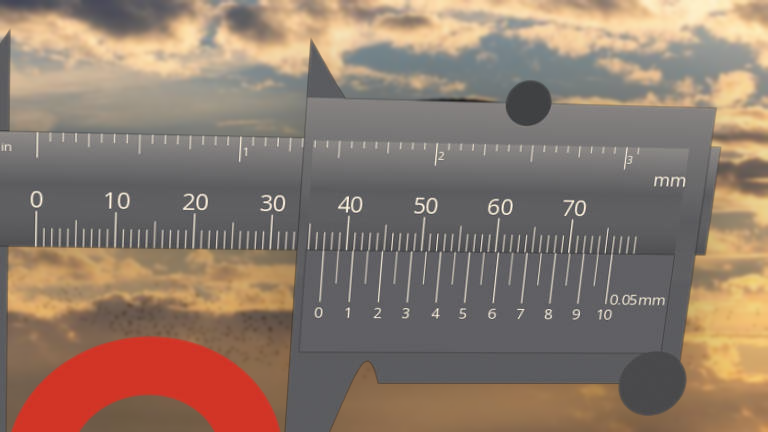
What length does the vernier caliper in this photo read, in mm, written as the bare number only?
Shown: 37.0
